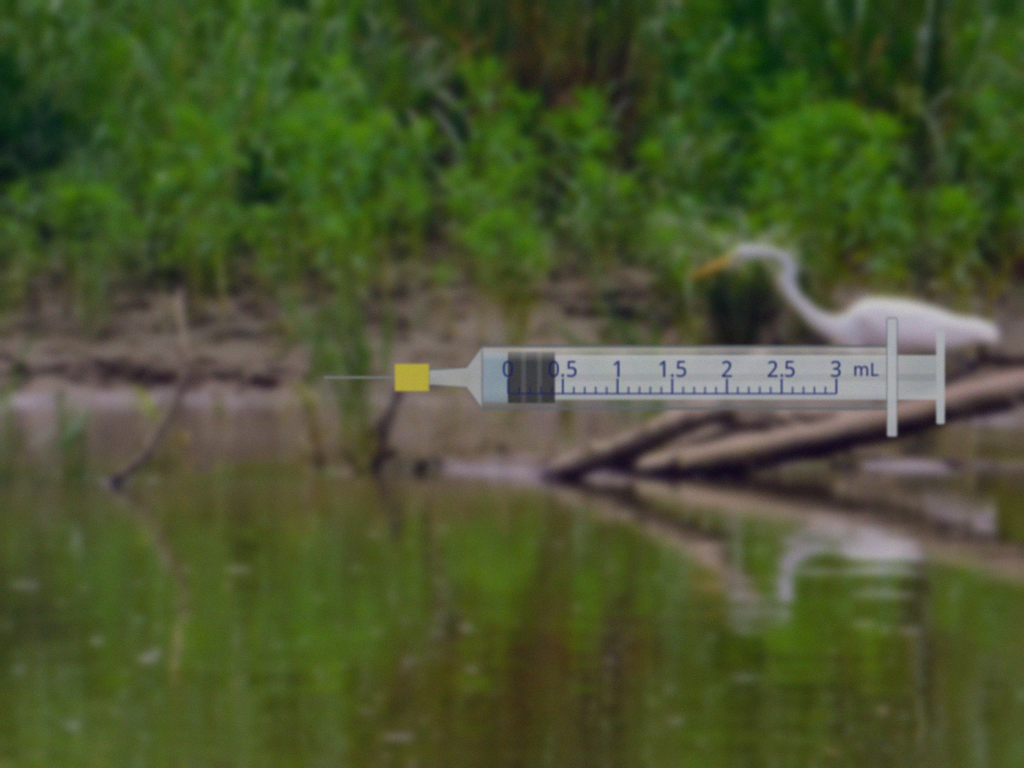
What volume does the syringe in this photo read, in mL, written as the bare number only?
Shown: 0
